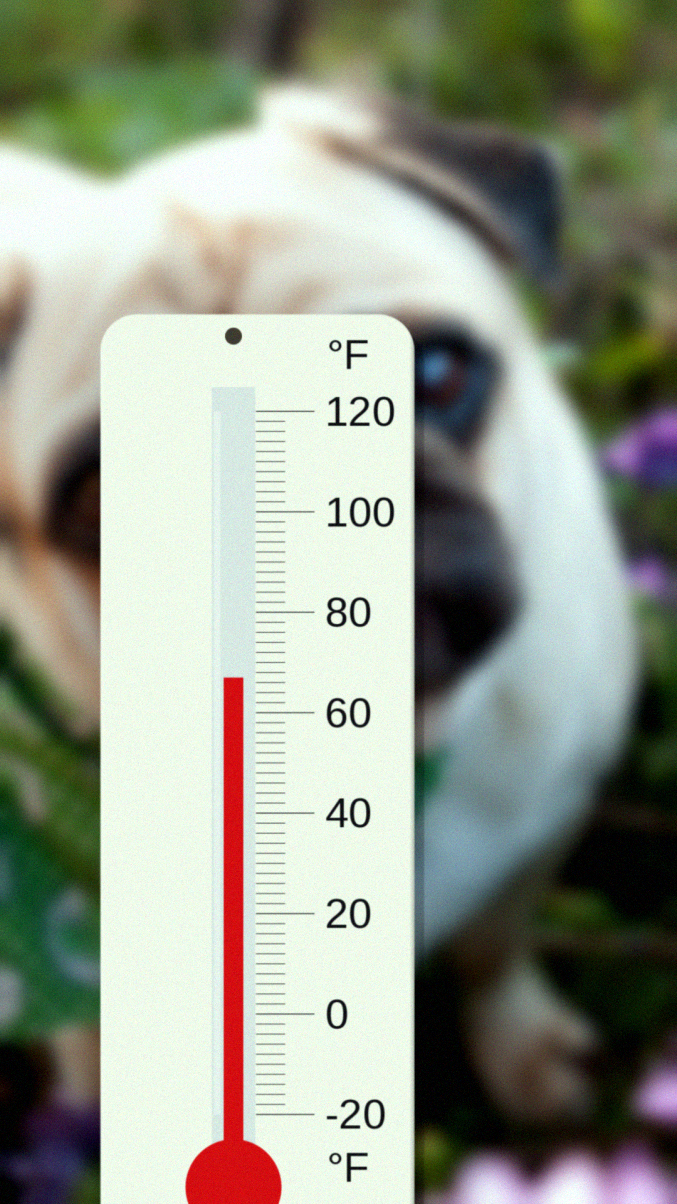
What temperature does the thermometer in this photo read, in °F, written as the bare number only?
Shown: 67
